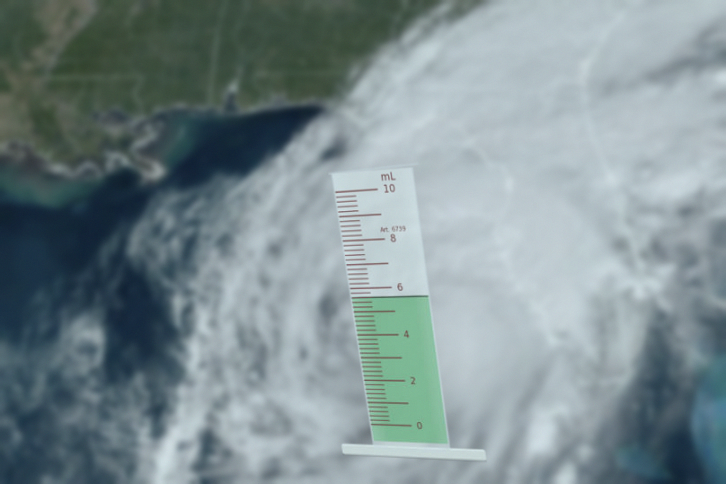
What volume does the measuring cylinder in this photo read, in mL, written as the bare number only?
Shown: 5.6
